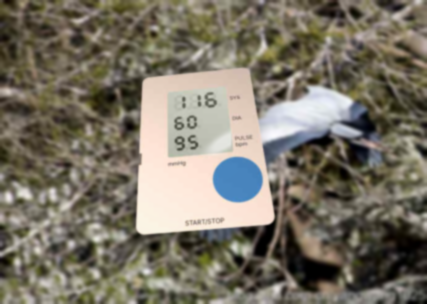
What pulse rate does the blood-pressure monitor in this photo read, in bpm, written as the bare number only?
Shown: 95
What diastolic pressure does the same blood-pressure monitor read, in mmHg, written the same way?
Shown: 60
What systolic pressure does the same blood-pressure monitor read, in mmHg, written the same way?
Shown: 116
